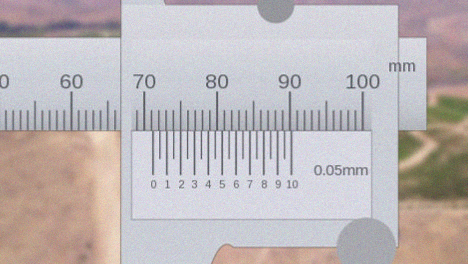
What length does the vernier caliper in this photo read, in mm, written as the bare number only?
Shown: 71.2
